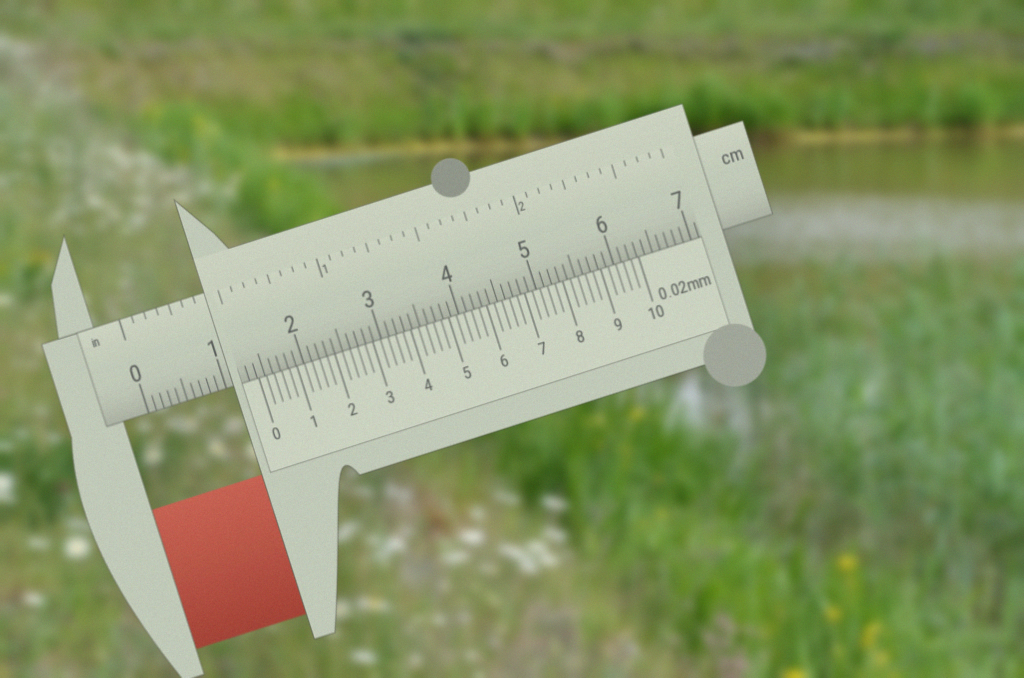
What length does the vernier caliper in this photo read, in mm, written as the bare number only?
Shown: 14.2
